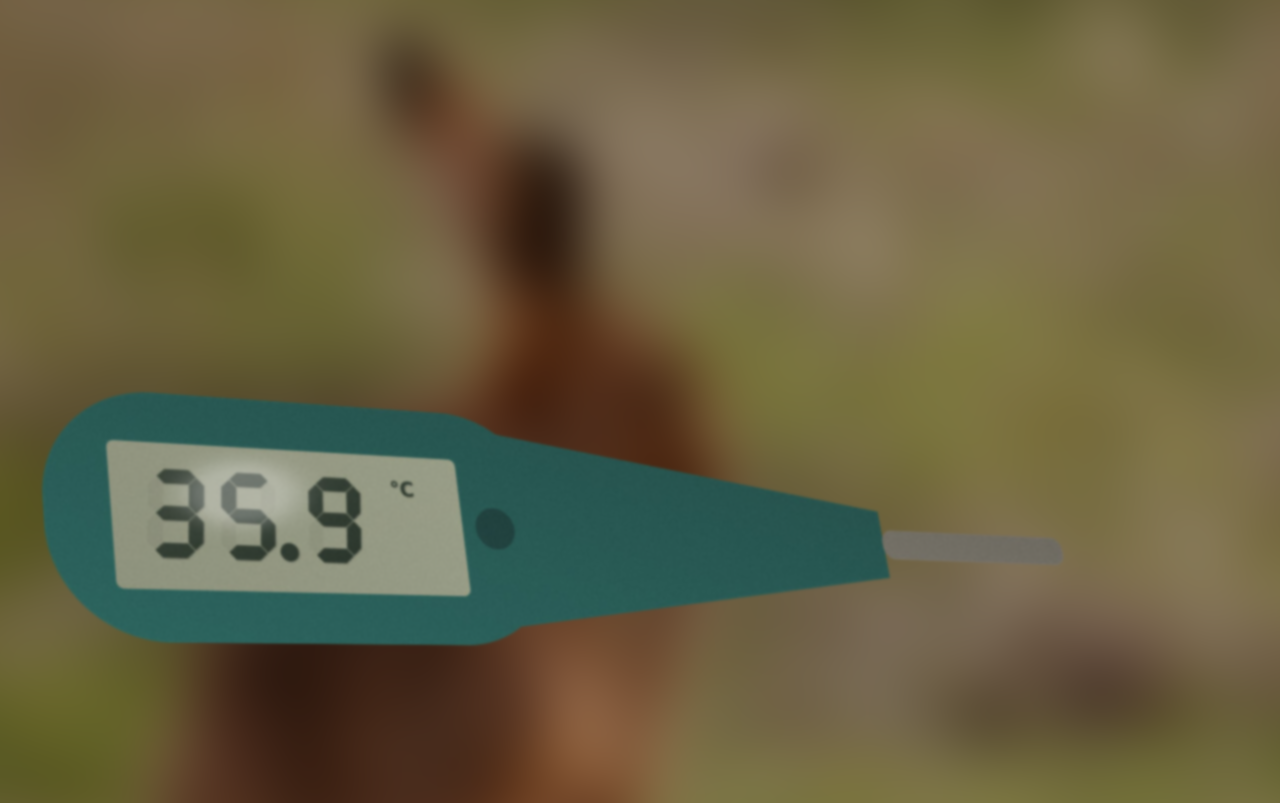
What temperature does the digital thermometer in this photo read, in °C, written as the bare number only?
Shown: 35.9
